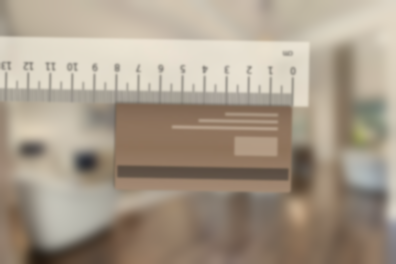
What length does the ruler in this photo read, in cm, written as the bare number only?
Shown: 8
